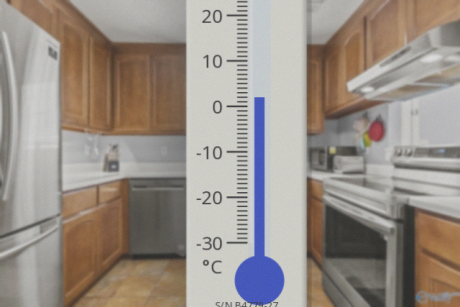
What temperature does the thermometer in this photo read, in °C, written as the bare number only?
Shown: 2
